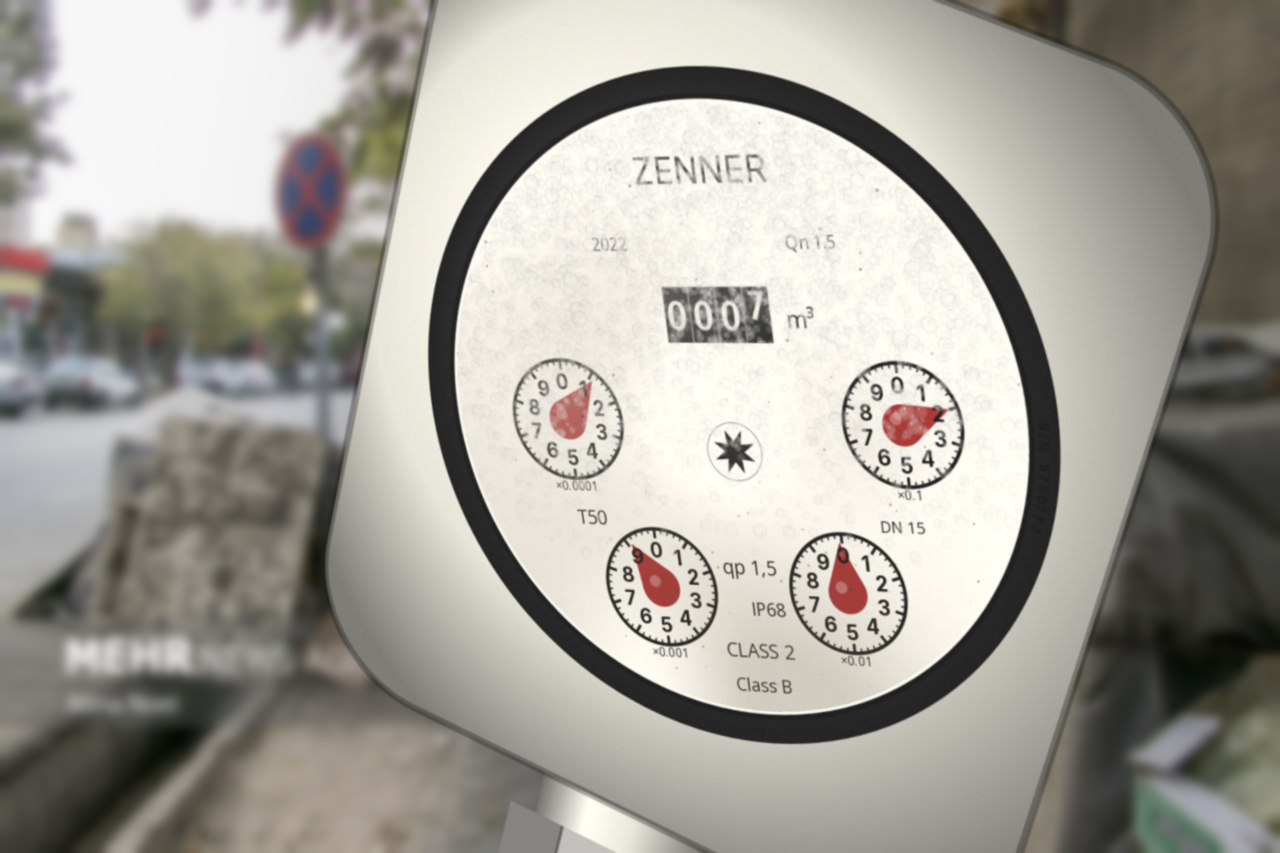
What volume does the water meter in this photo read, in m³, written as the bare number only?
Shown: 7.1991
